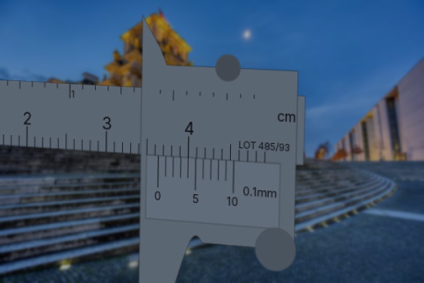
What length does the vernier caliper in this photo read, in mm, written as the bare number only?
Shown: 36.4
